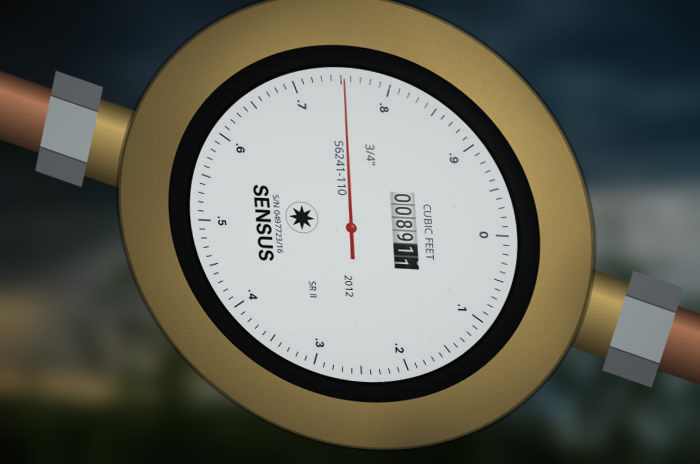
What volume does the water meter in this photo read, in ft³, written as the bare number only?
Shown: 8910.75
